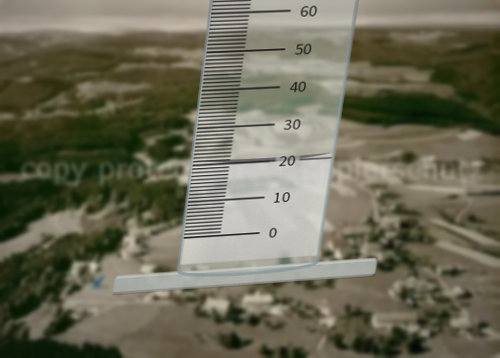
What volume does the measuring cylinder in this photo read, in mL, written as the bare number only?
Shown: 20
